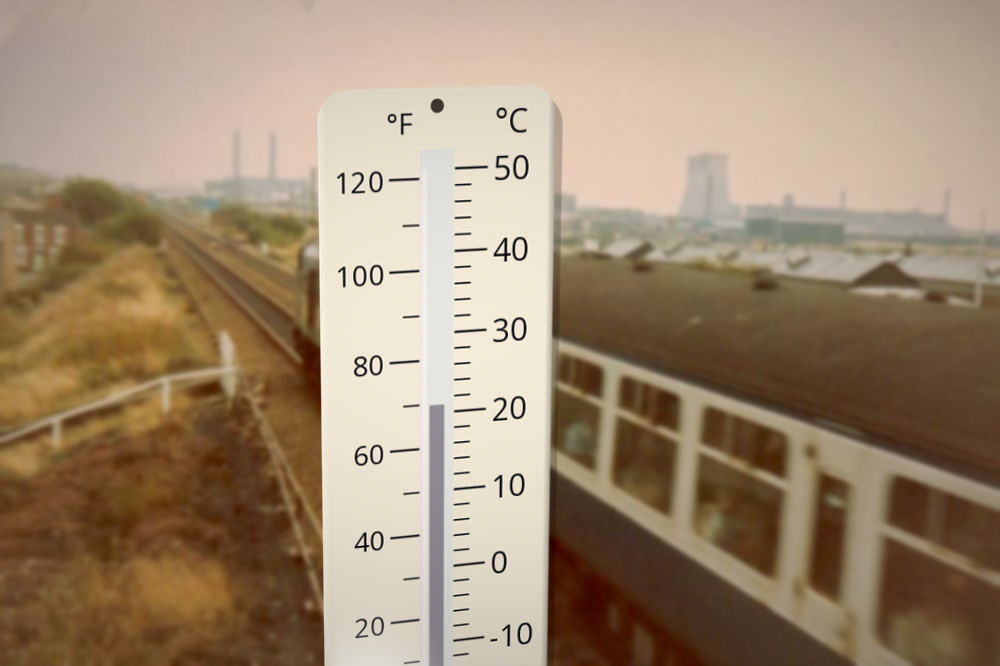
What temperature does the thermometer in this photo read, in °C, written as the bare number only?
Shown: 21
